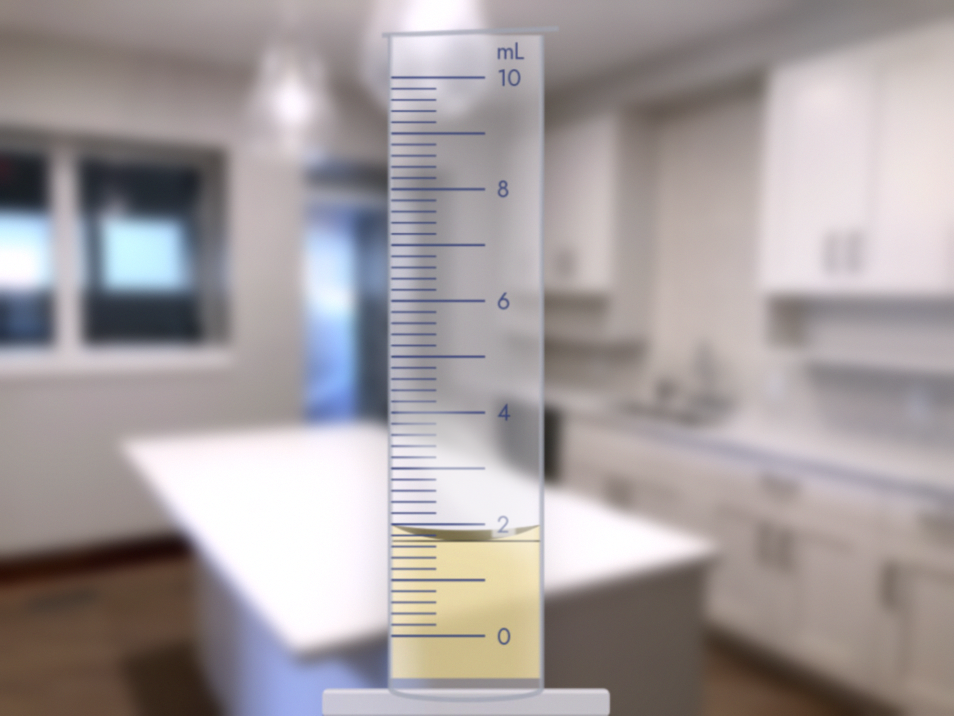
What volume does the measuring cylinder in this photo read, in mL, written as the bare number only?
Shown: 1.7
